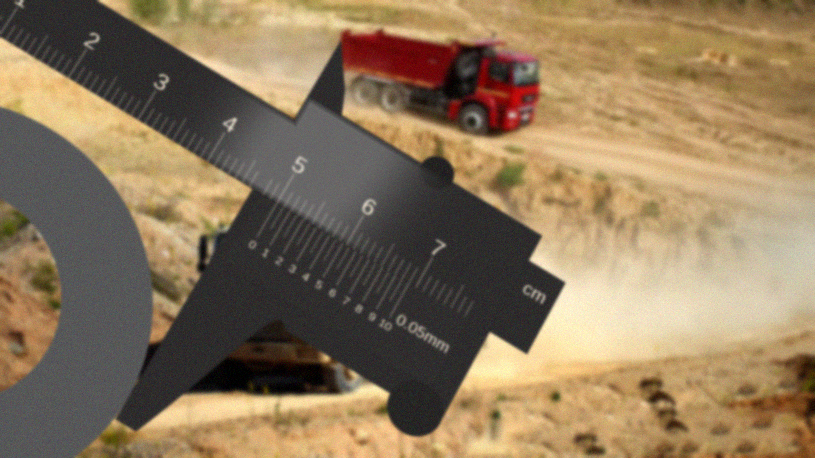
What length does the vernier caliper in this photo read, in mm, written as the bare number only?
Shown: 50.0
